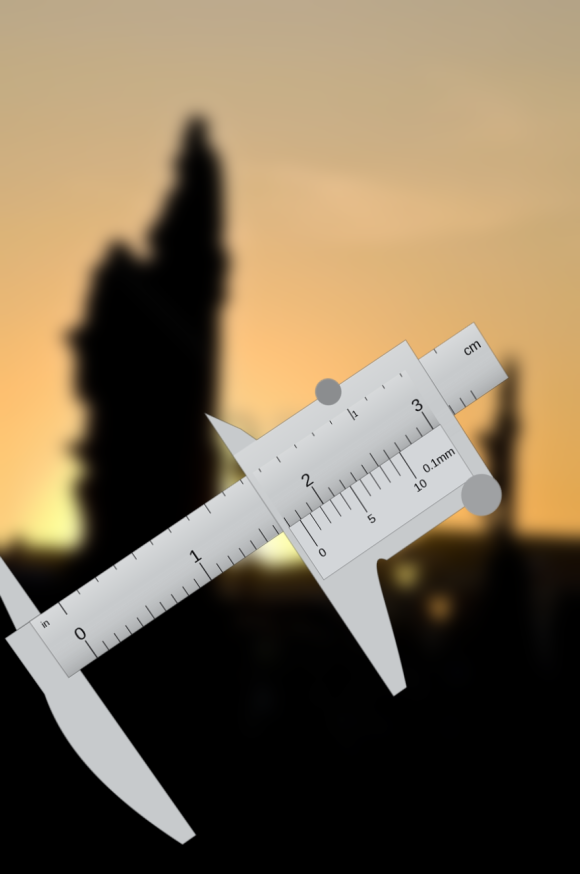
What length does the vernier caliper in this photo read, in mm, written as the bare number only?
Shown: 17.9
